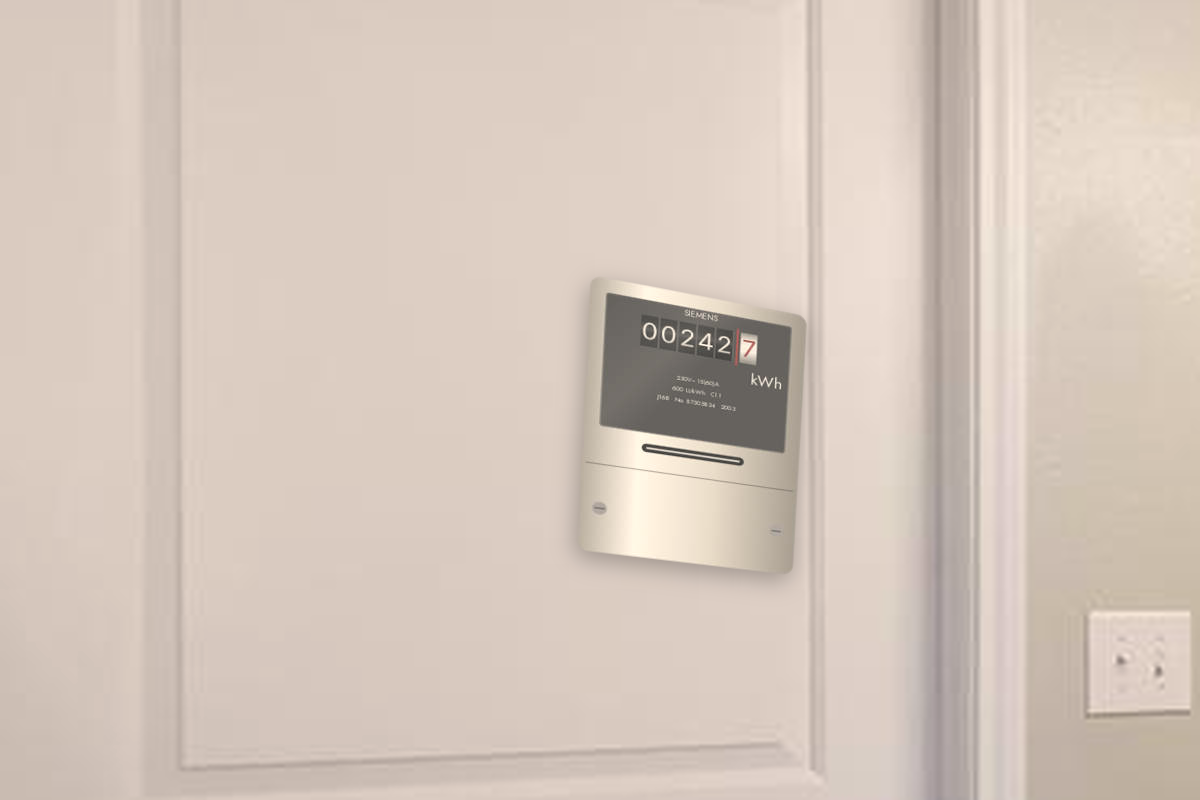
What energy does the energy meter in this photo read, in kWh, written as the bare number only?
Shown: 242.7
